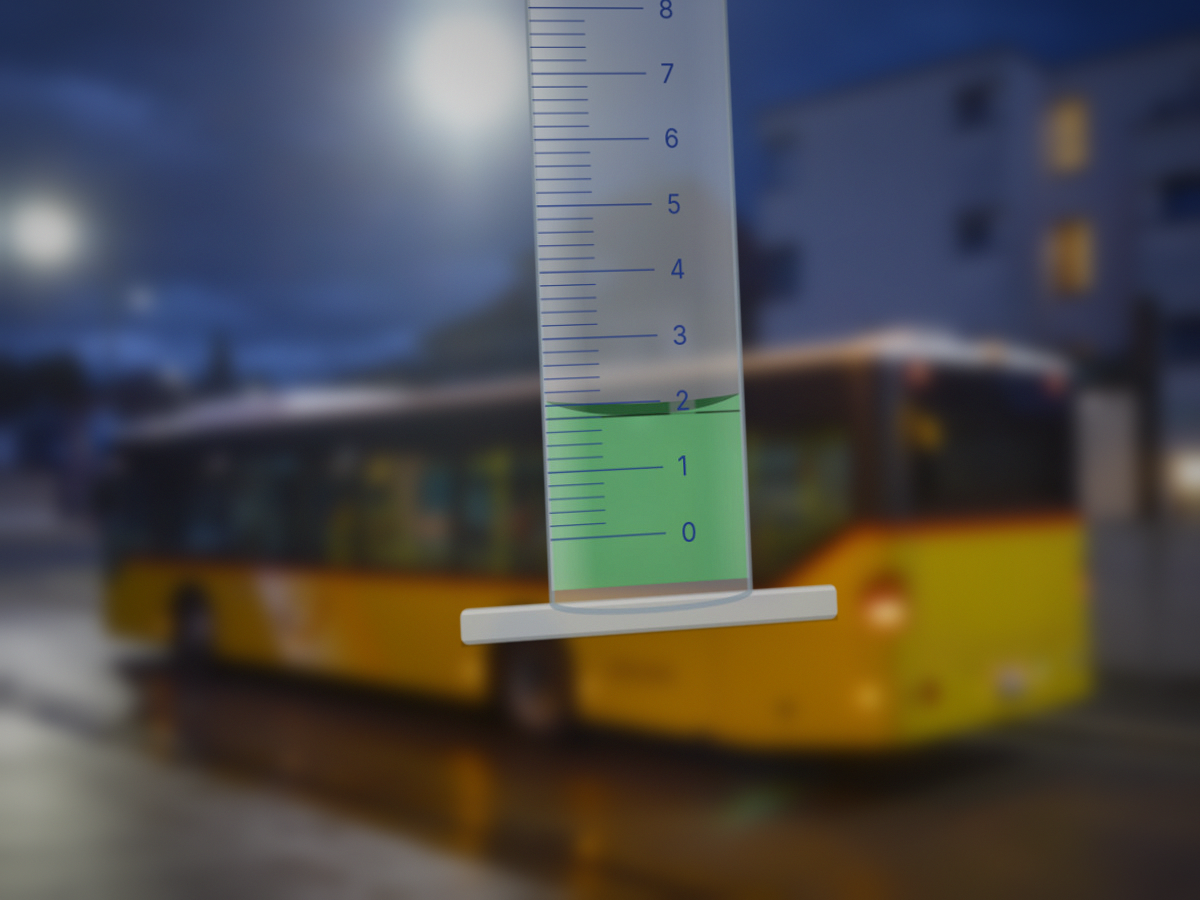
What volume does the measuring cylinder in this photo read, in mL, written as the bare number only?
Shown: 1.8
